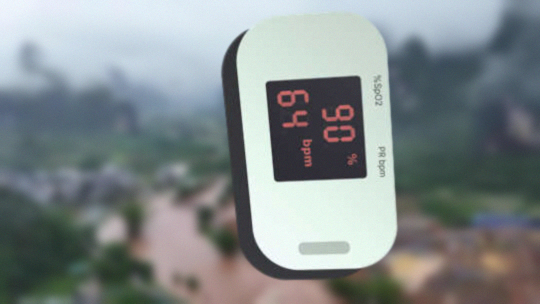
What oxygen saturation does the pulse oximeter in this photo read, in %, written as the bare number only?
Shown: 90
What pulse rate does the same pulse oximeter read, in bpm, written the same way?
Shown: 64
